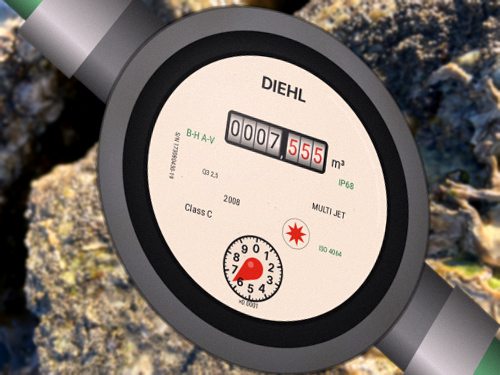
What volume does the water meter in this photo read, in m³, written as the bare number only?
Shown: 7.5556
